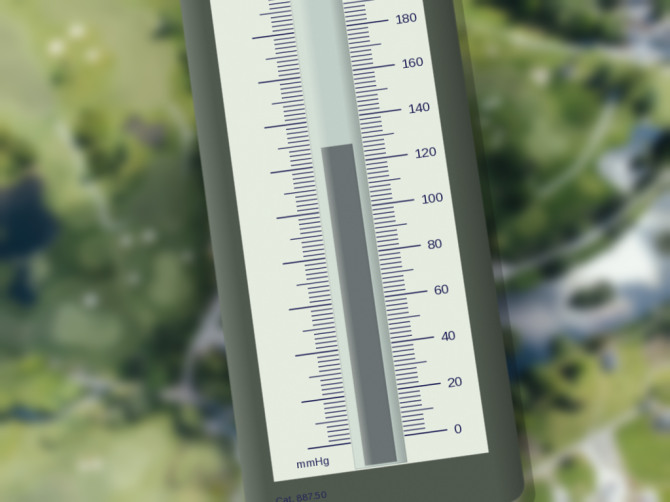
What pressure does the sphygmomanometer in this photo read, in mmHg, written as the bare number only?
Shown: 128
